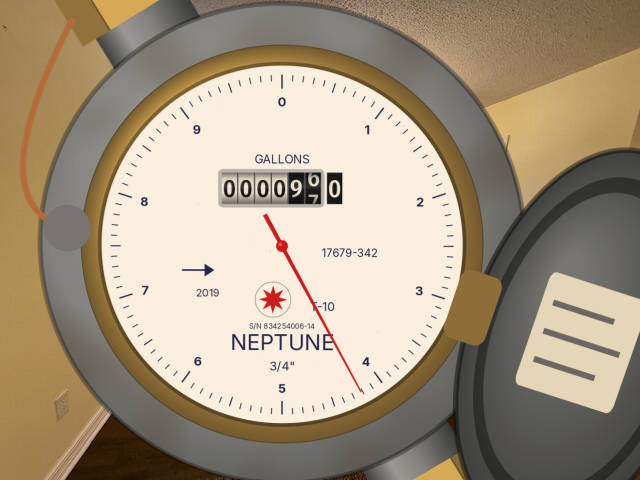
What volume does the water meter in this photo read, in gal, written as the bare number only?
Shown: 964.2
